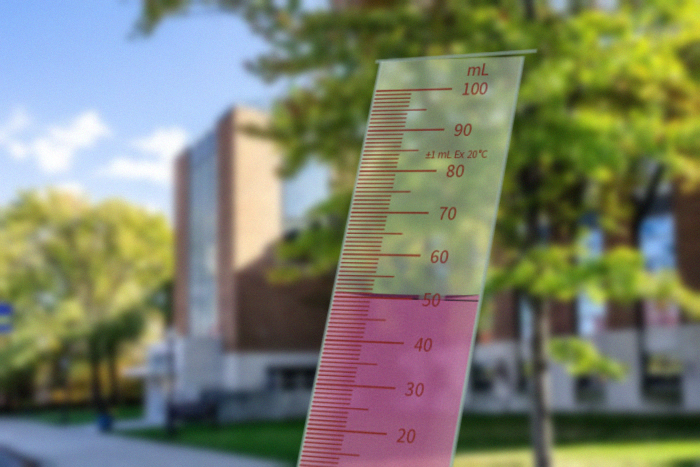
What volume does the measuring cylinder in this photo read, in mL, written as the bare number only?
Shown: 50
